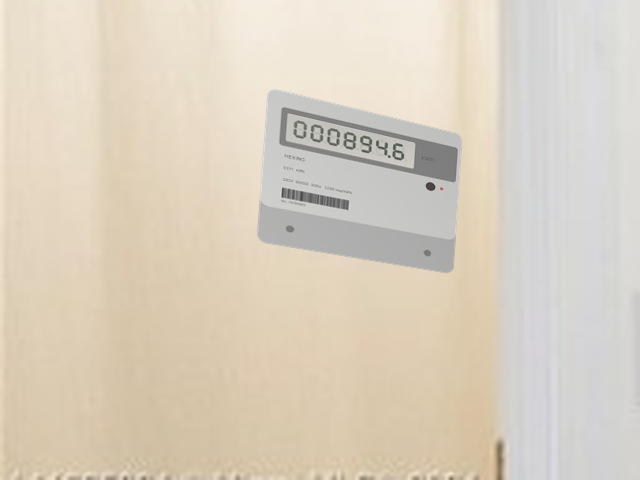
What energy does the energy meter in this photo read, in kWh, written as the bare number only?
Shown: 894.6
